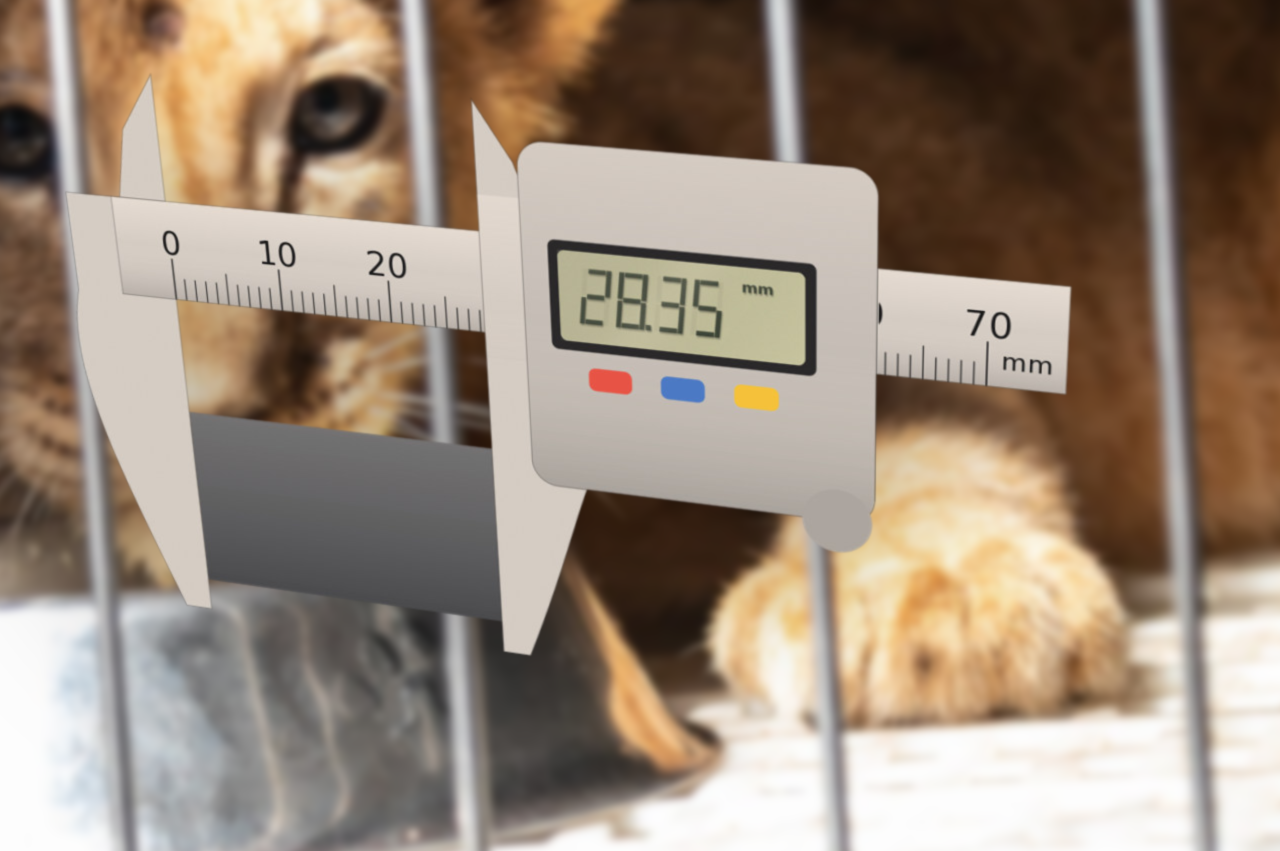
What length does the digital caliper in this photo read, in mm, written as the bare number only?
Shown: 28.35
